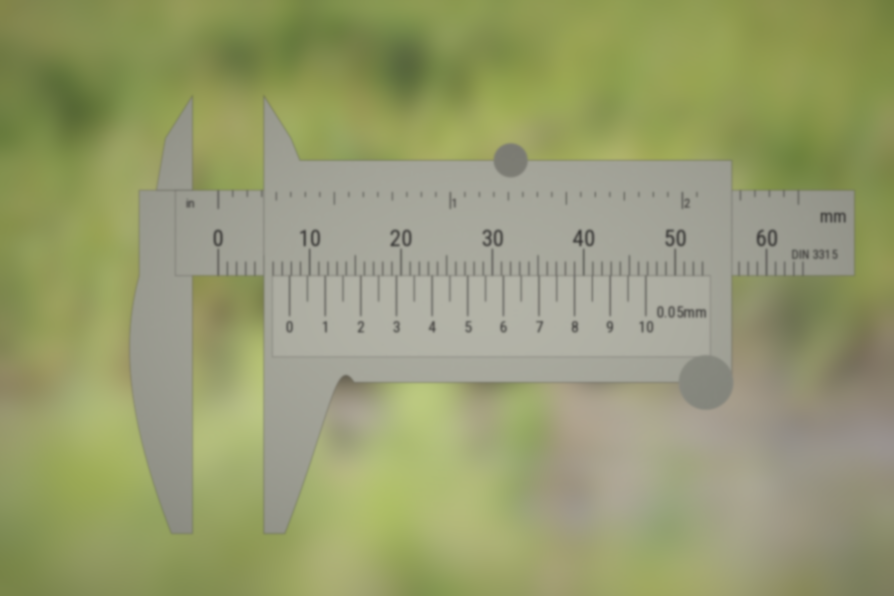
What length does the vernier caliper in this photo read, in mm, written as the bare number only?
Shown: 7.8
